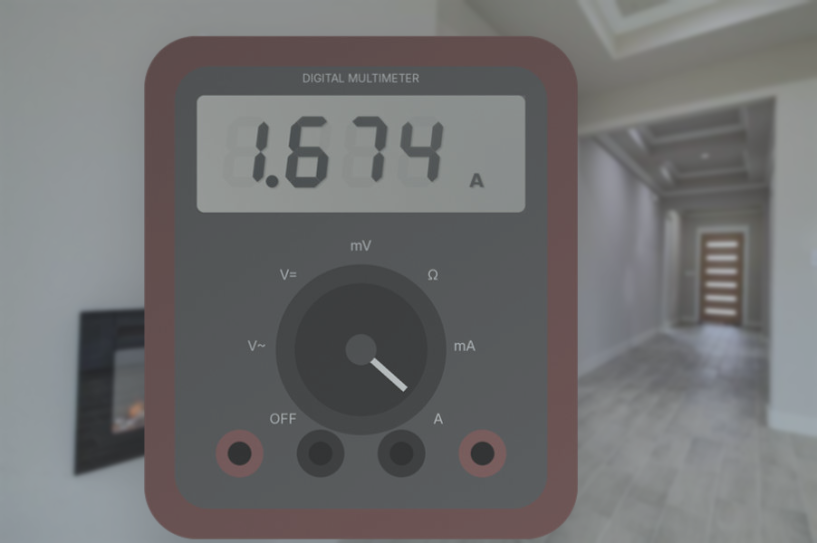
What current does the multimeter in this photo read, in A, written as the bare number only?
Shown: 1.674
